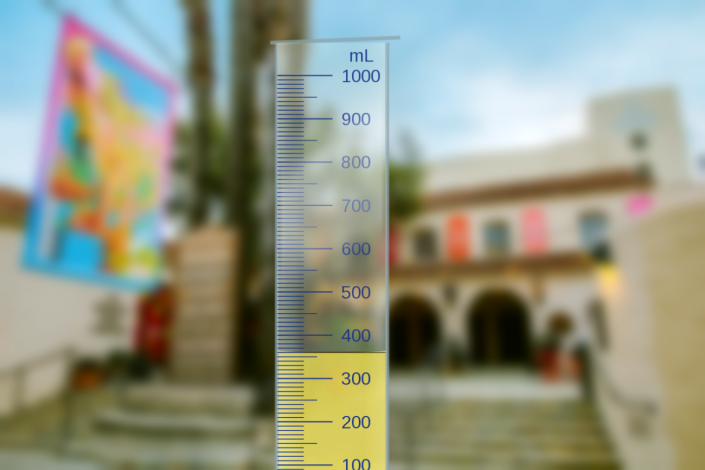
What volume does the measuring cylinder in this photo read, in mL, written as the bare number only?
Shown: 360
